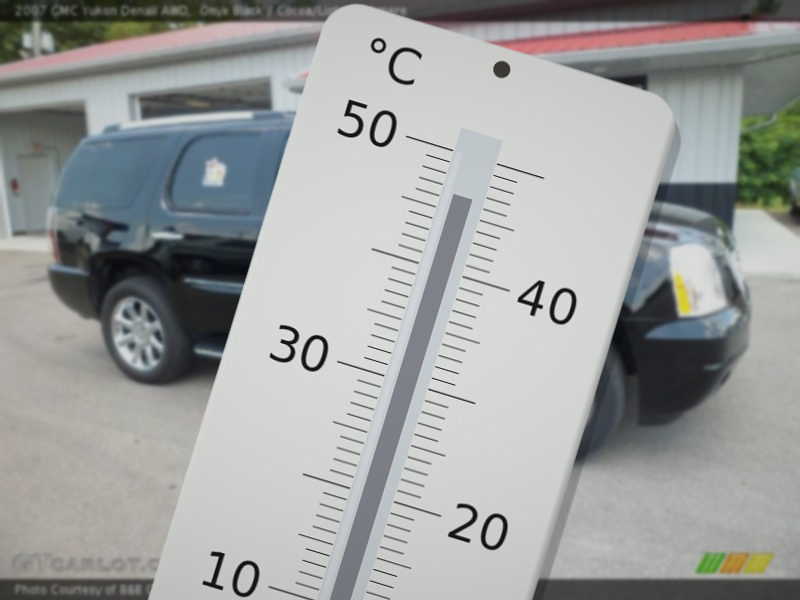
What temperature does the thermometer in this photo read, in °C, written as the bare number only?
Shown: 46.5
